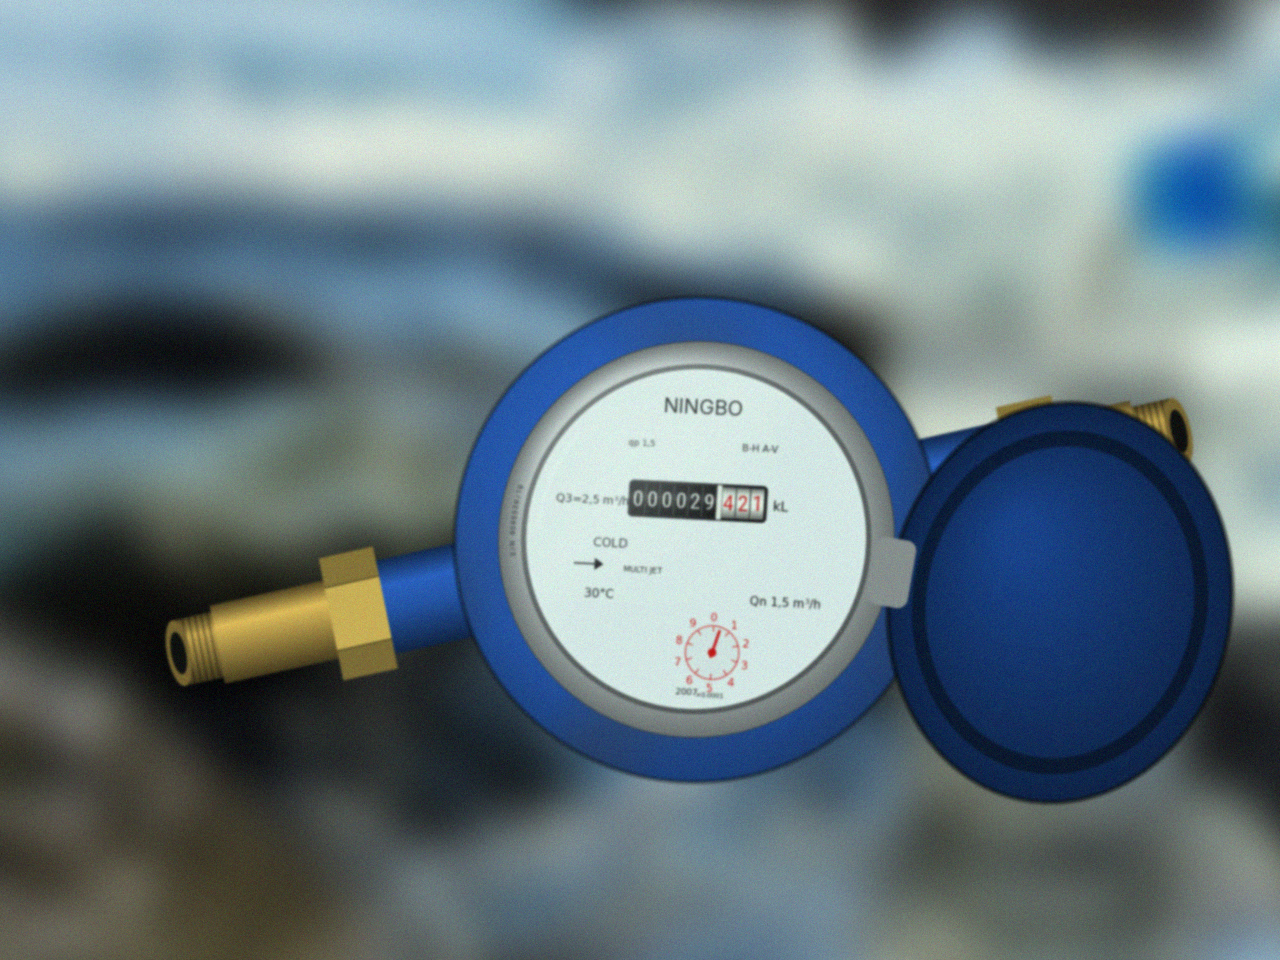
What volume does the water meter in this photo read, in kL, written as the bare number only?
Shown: 29.4210
